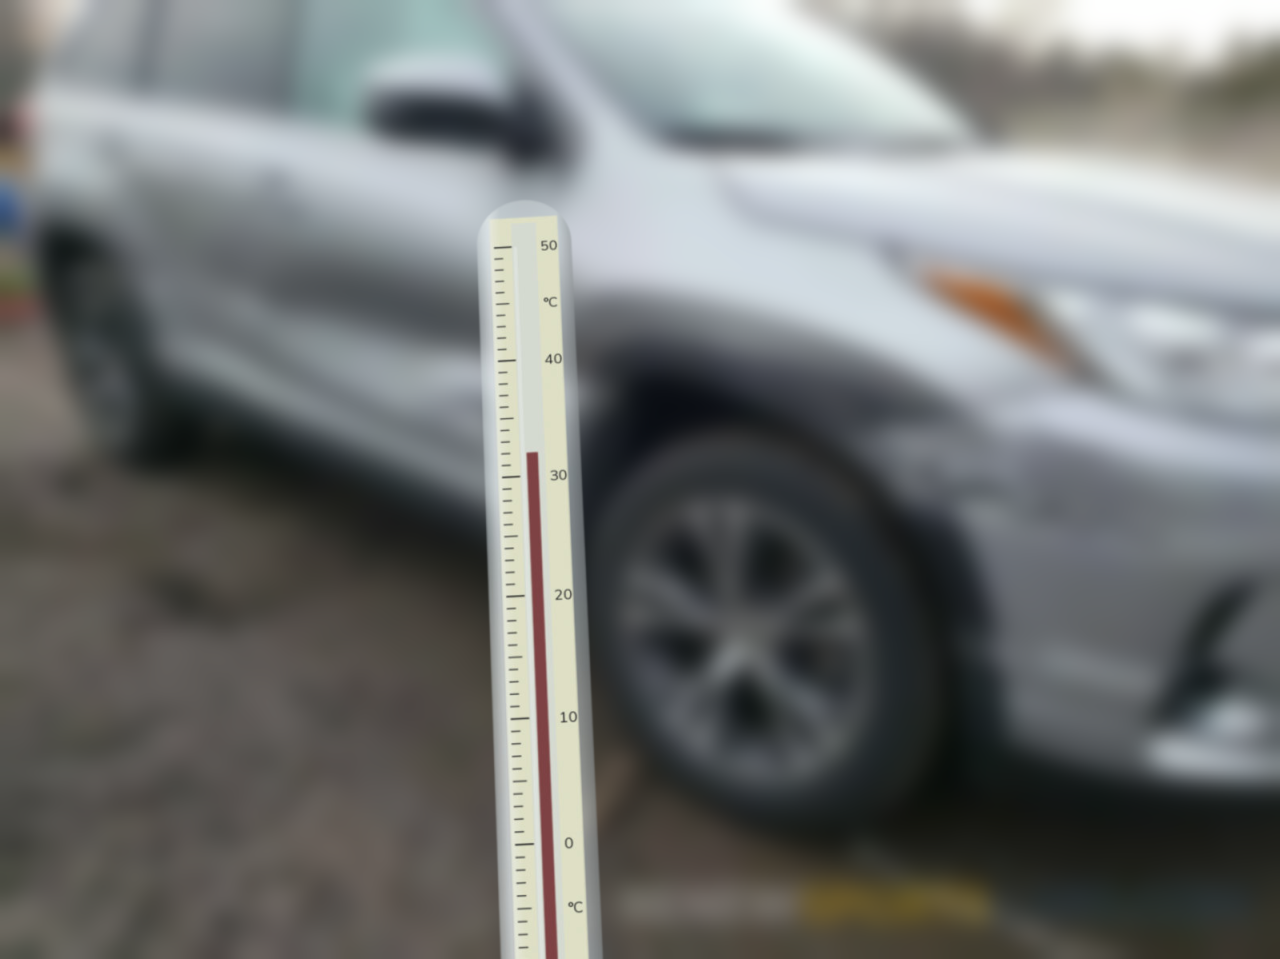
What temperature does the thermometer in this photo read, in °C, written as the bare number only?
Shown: 32
